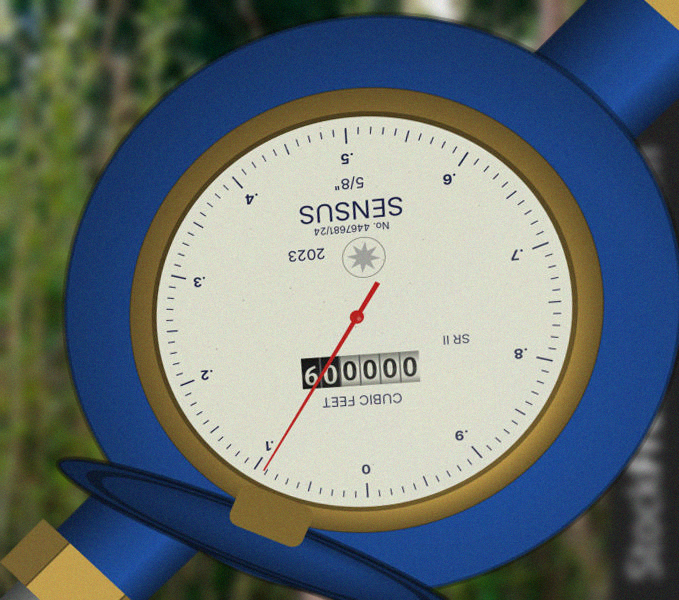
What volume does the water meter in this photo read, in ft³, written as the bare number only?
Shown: 9.09
